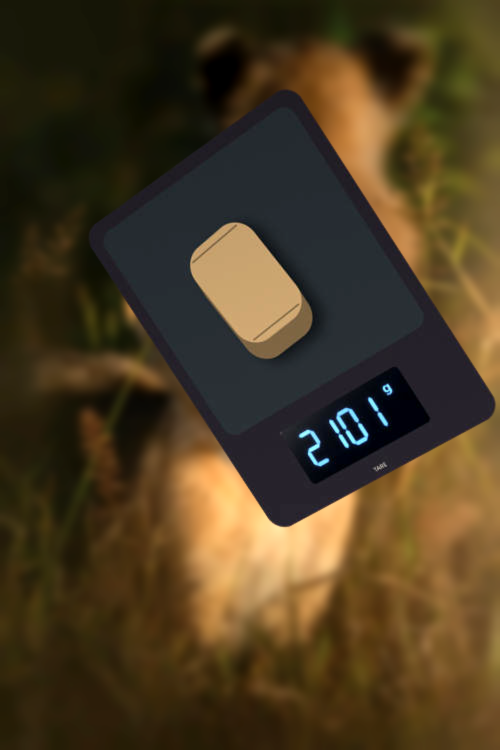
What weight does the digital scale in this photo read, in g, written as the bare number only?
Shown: 2101
